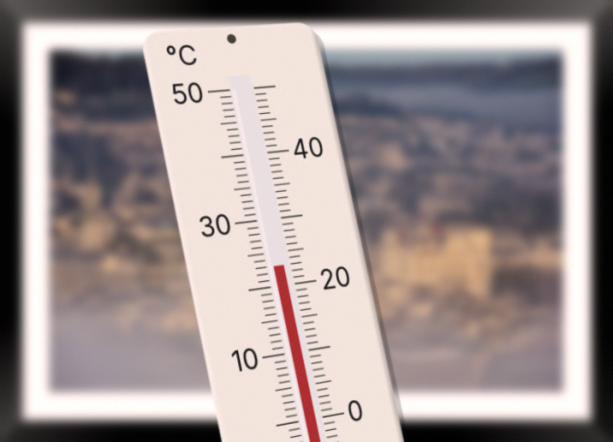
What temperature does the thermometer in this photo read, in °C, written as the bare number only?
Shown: 23
